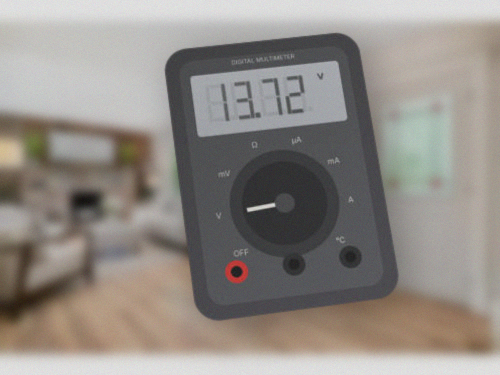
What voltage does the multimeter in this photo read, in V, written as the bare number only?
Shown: 13.72
